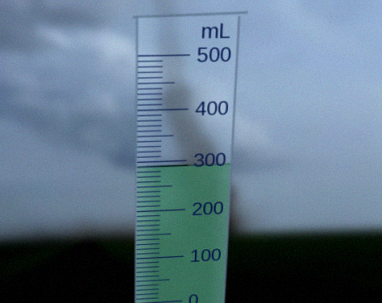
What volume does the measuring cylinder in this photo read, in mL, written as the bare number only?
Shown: 290
